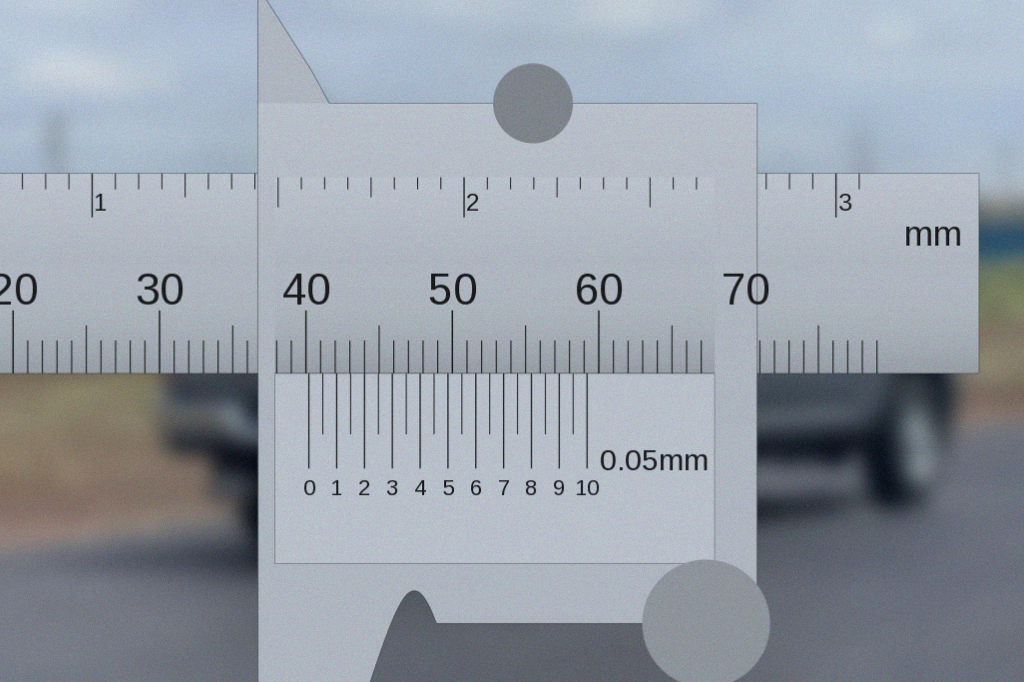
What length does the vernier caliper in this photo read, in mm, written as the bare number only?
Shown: 40.2
